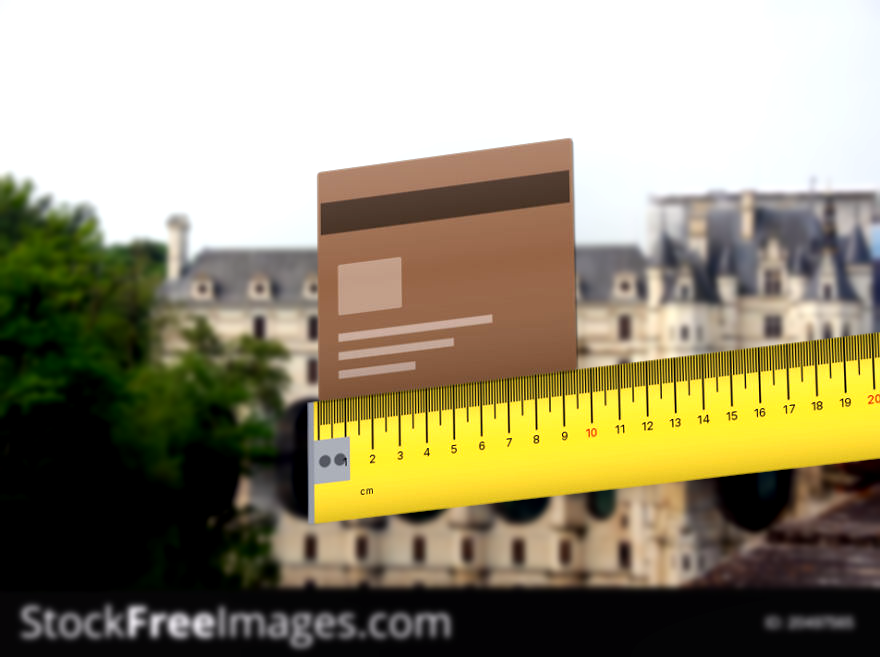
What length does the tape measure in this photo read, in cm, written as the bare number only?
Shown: 9.5
